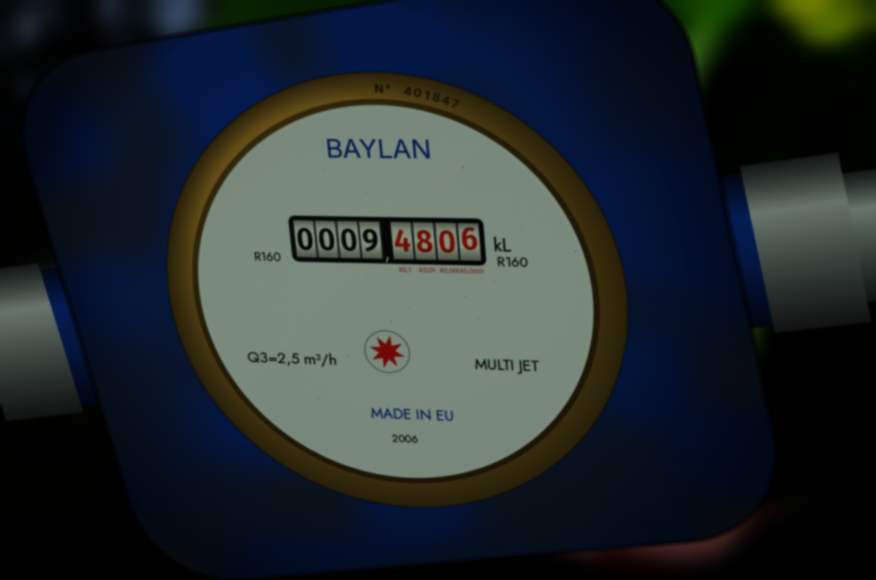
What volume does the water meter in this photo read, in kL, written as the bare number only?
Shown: 9.4806
